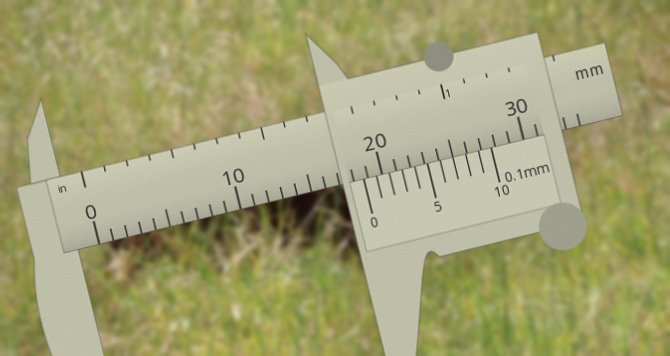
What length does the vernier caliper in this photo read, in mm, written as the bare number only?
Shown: 18.7
